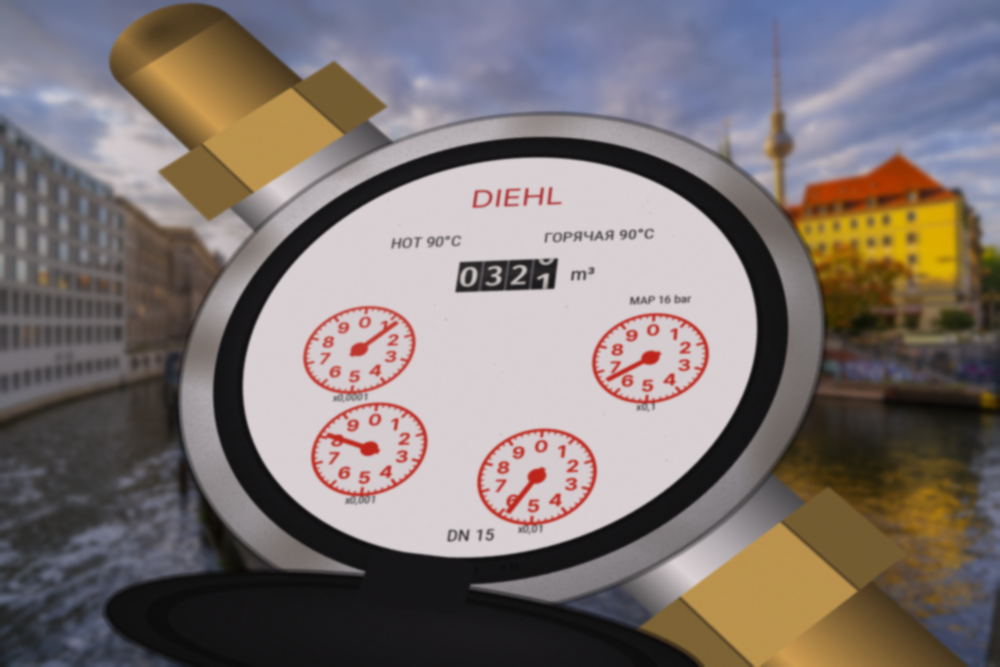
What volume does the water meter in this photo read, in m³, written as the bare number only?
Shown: 320.6581
